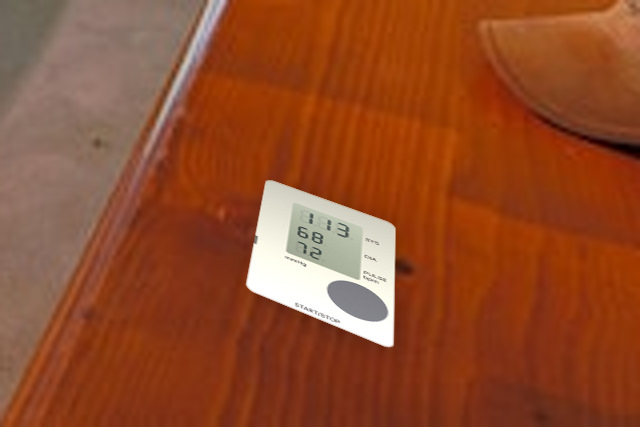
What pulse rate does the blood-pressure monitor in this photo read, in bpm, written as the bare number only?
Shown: 72
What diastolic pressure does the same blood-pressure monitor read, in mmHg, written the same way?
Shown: 68
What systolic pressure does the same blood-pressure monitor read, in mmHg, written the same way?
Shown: 113
